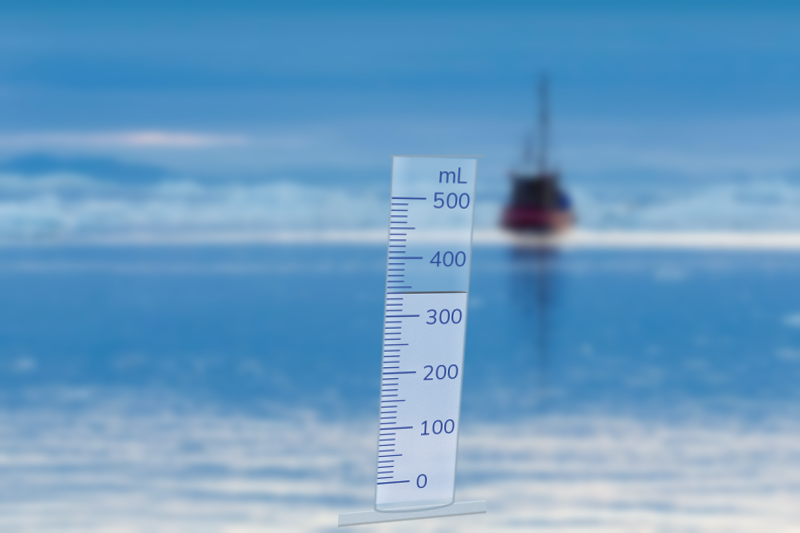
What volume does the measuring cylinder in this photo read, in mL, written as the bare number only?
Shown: 340
